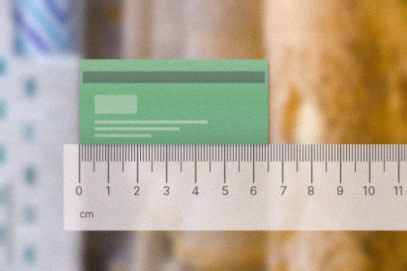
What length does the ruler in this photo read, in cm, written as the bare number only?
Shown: 6.5
